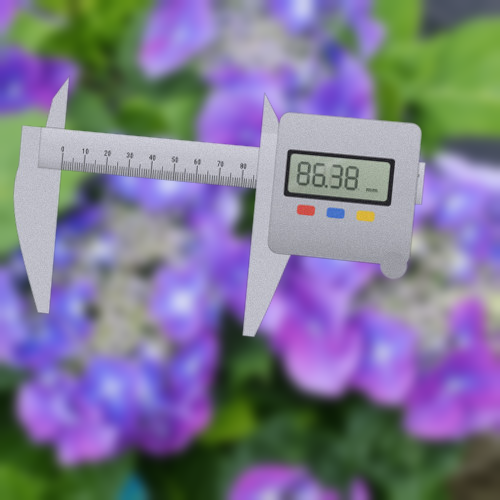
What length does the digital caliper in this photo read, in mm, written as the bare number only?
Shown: 86.38
